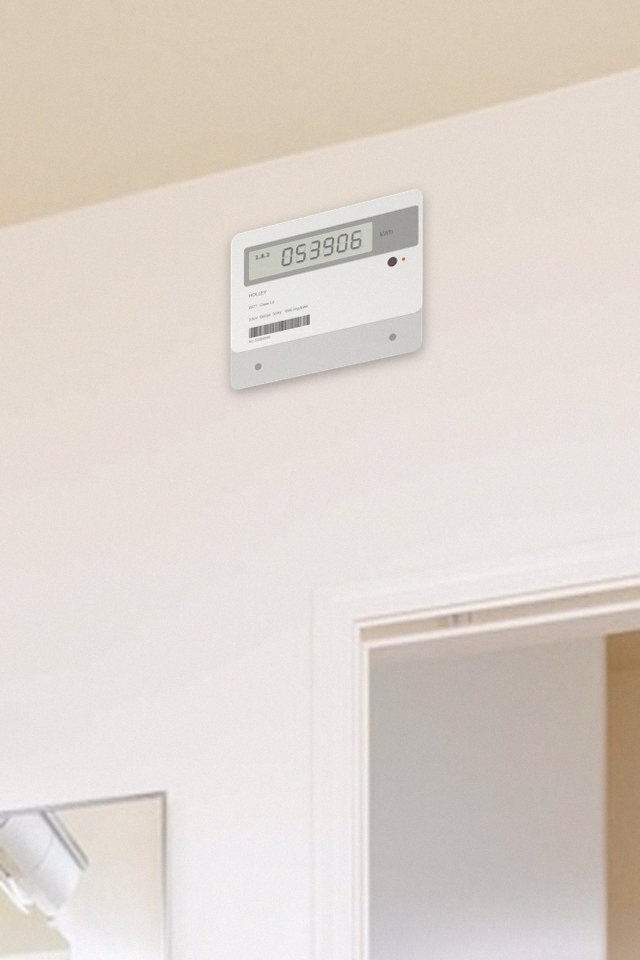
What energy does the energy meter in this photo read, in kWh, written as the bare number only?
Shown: 53906
